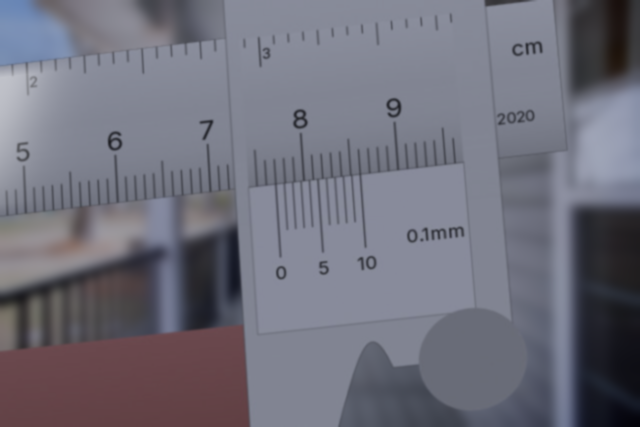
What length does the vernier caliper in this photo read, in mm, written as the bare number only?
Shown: 77.0
